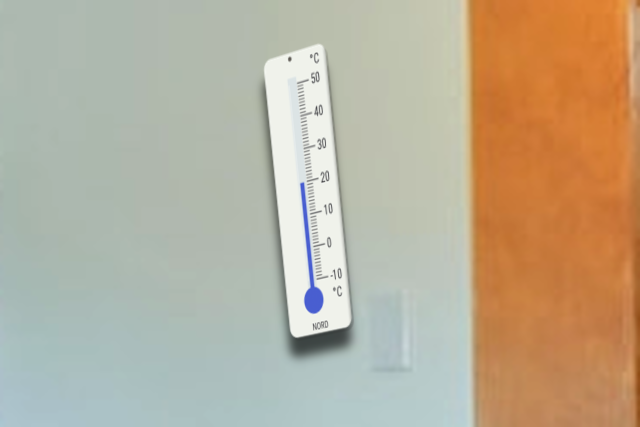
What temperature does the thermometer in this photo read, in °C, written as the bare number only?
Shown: 20
